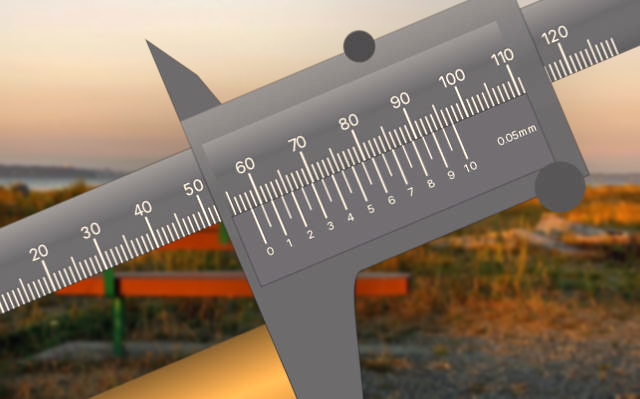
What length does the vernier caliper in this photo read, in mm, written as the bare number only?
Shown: 58.0
